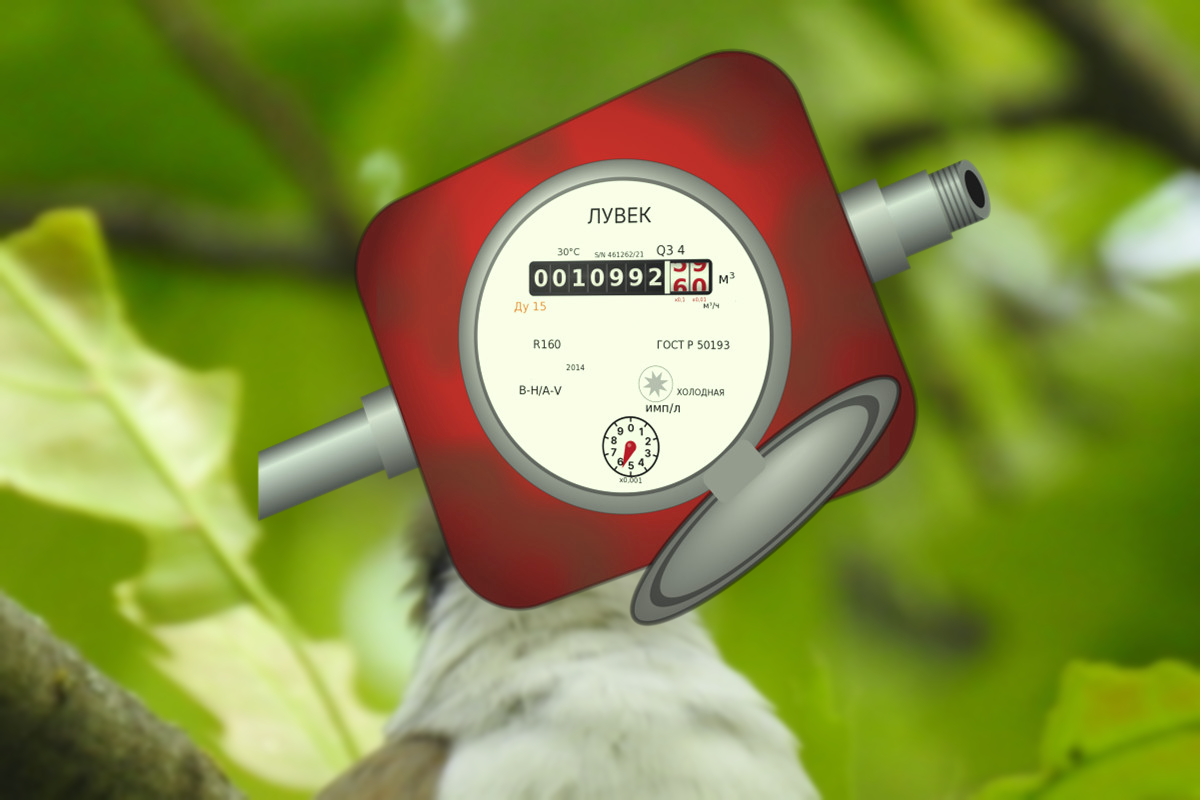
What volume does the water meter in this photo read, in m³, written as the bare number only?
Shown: 10992.595
